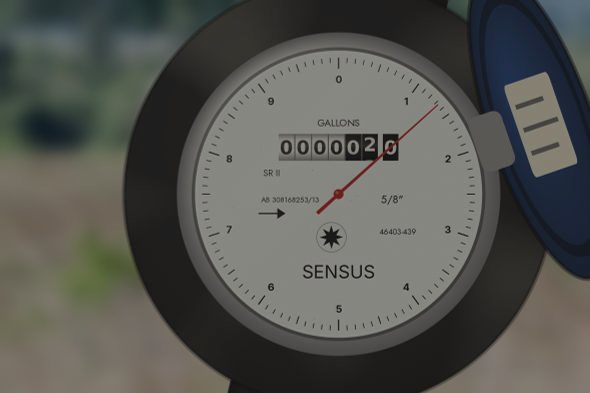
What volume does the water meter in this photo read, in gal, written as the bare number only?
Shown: 21.3
